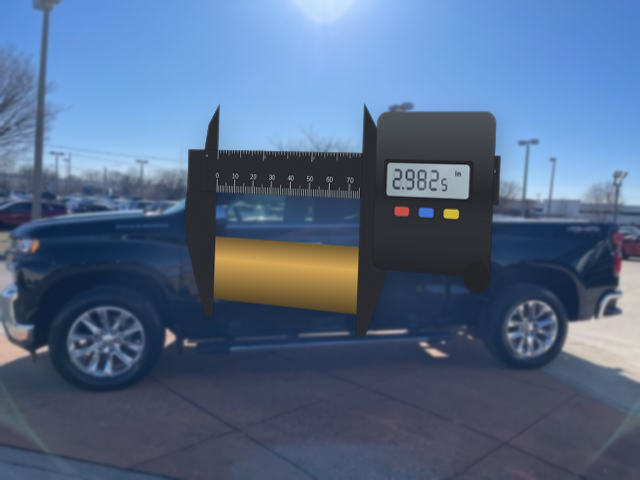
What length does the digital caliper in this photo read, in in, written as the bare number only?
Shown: 2.9825
